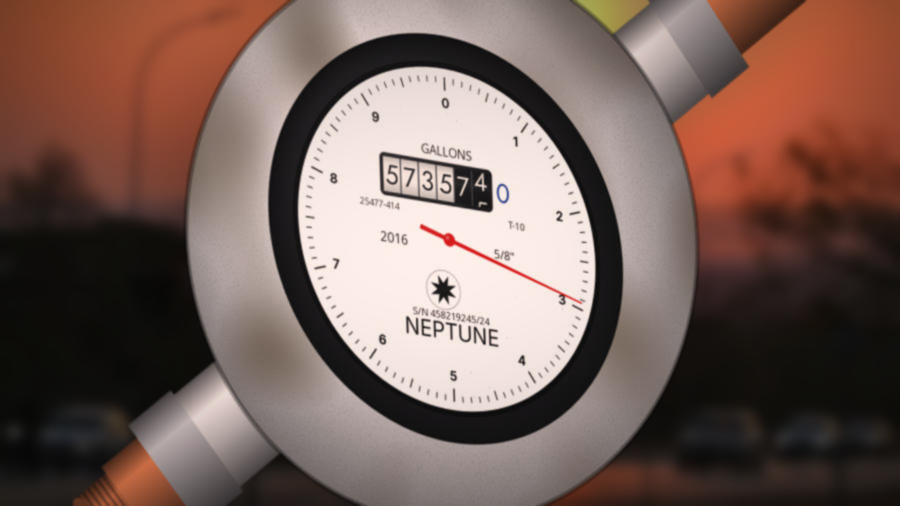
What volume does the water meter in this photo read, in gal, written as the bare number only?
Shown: 5735742.9
